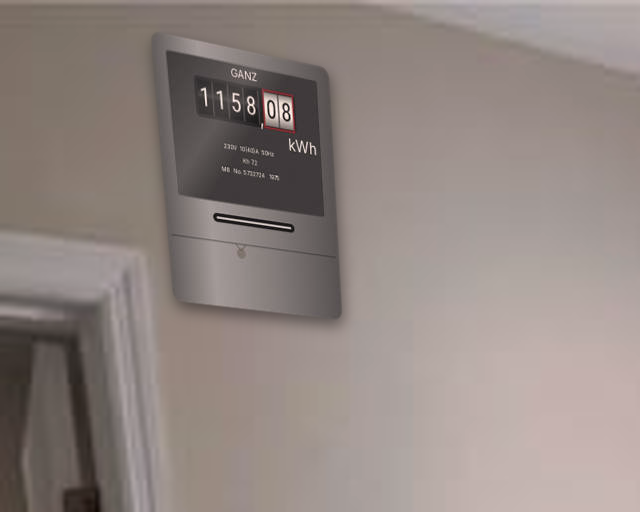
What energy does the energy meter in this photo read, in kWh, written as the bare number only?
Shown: 1158.08
